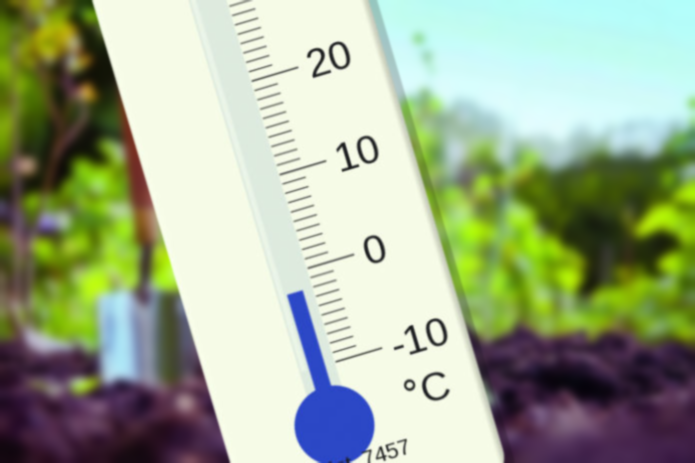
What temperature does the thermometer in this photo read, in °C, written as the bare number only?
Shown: -2
